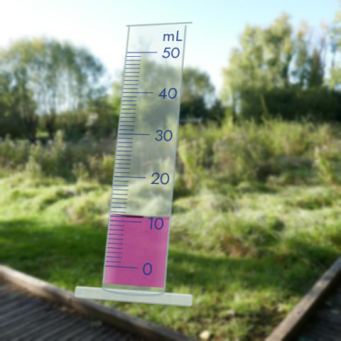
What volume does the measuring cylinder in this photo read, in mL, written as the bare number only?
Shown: 11
